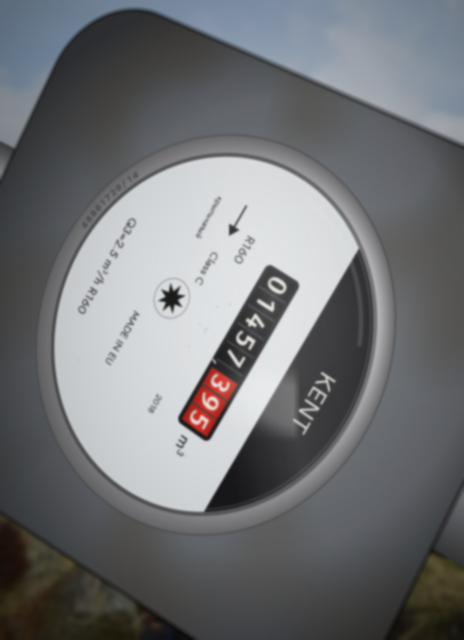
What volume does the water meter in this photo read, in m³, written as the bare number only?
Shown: 1457.395
